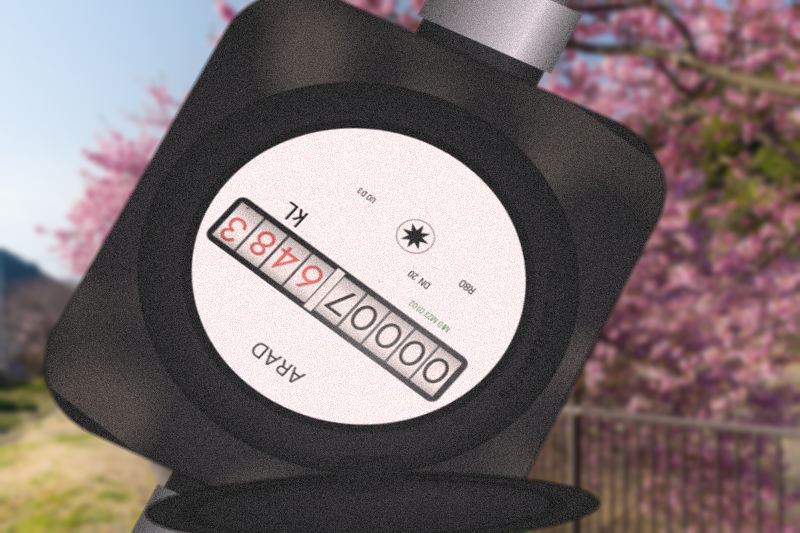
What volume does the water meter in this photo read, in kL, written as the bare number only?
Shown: 7.6483
